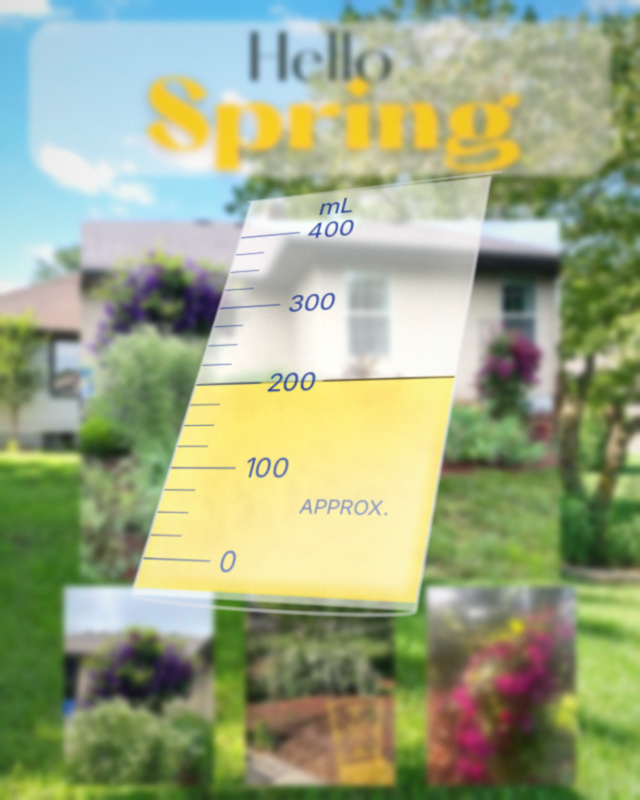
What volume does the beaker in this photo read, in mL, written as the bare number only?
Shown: 200
